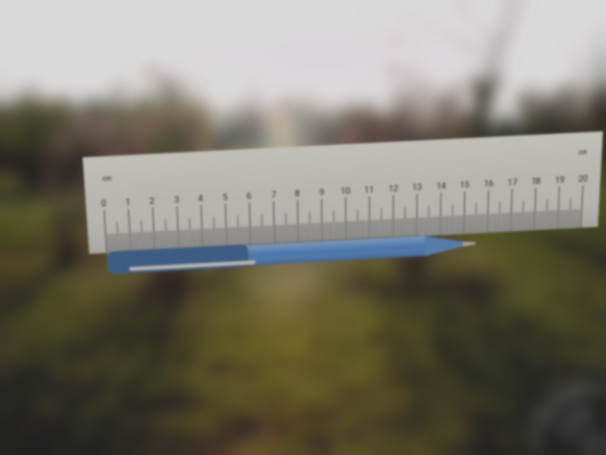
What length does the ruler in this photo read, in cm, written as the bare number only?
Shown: 15.5
